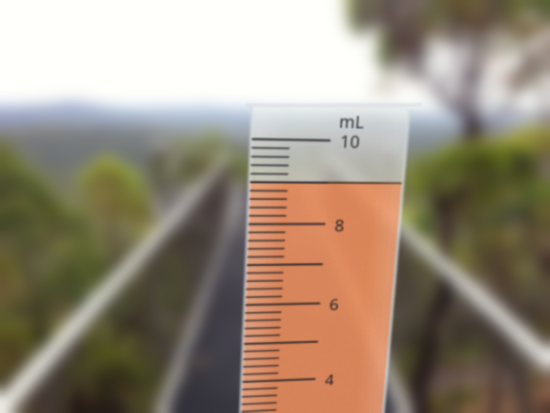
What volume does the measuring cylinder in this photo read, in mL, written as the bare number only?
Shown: 9
